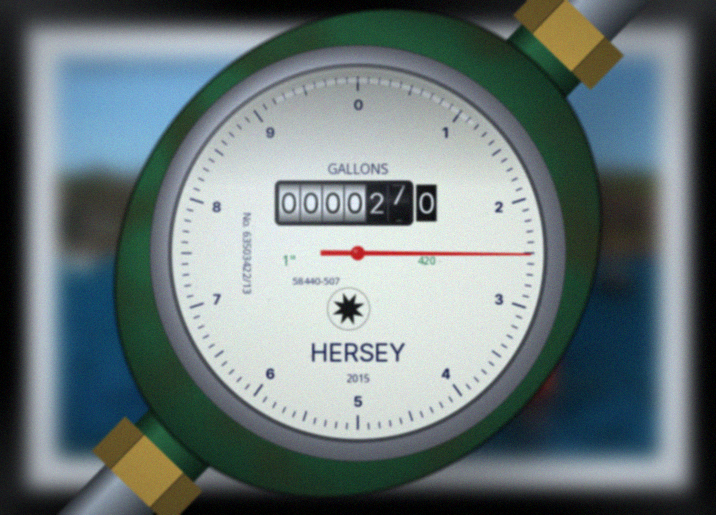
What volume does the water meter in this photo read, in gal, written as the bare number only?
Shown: 272.5
